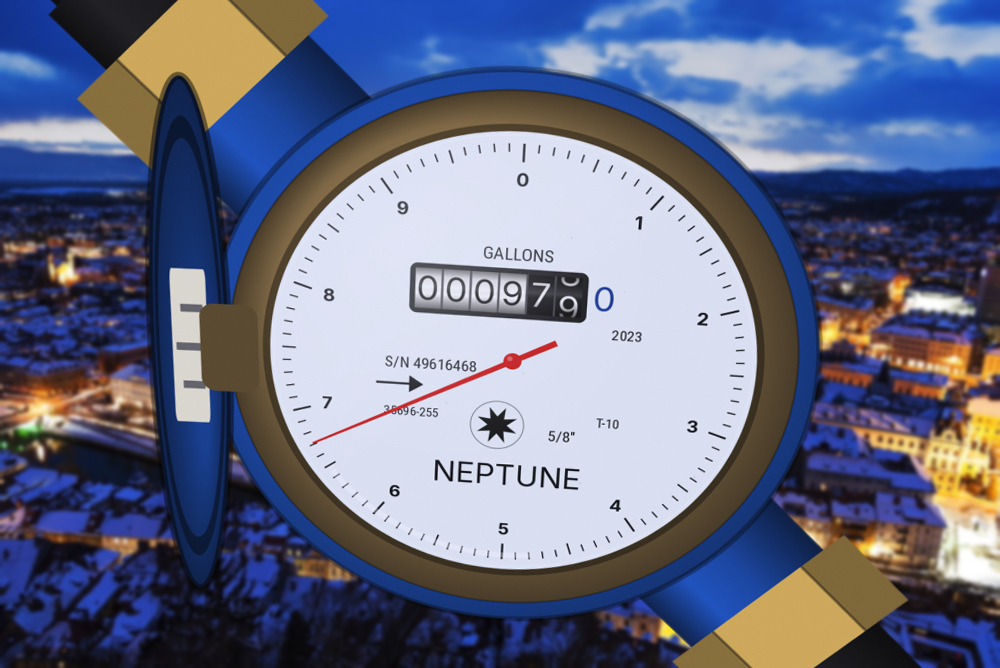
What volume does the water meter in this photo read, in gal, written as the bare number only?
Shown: 9786.7
